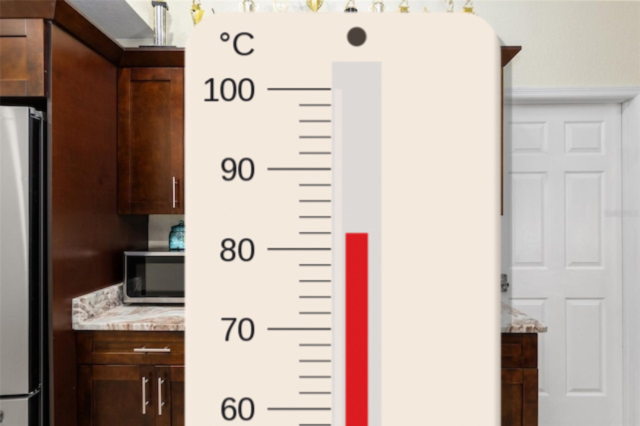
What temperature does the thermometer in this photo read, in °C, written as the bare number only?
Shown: 82
